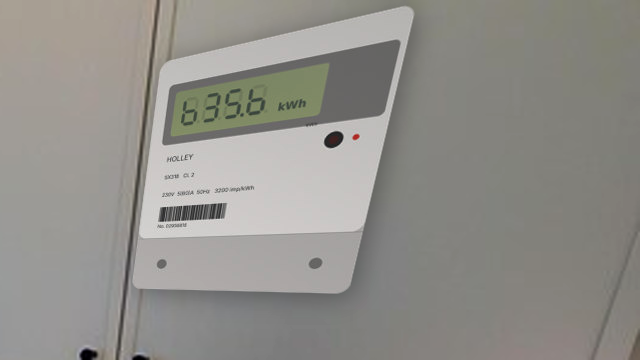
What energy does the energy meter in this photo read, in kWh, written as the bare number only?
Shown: 635.6
